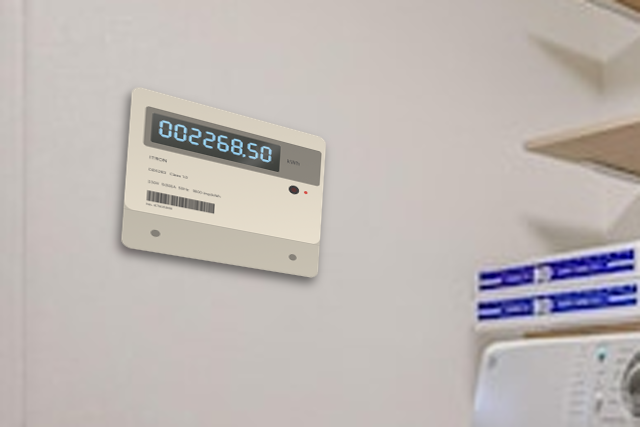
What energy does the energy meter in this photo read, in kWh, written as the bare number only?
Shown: 2268.50
